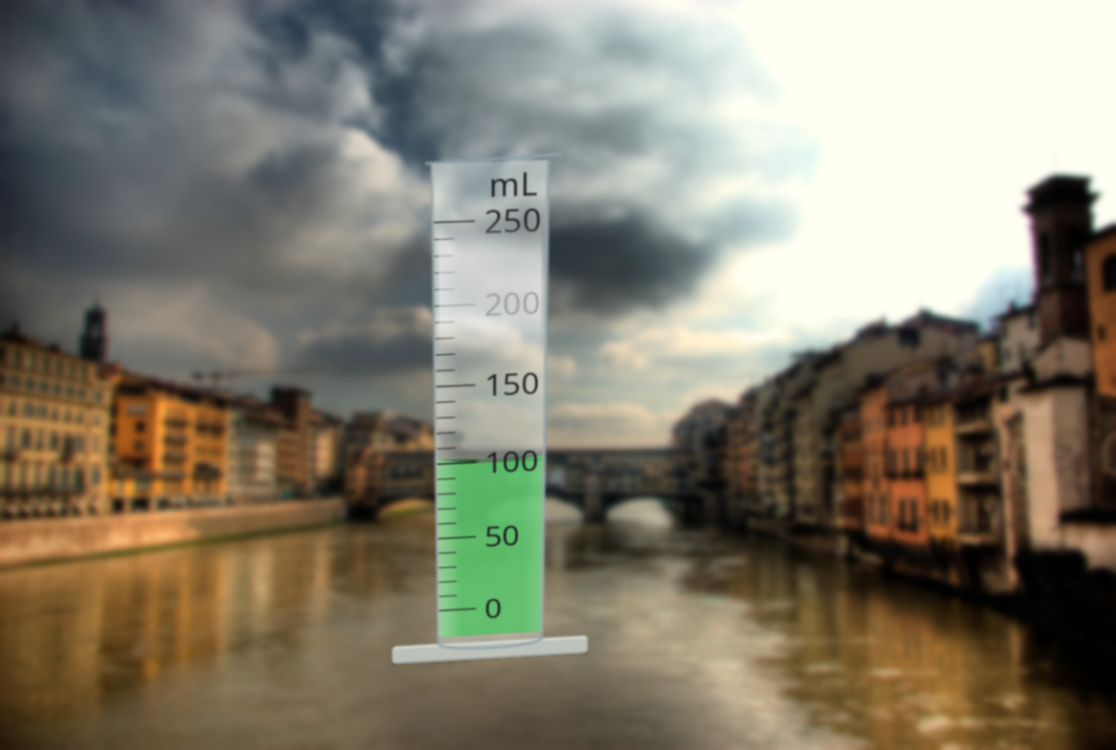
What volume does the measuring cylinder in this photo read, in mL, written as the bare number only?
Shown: 100
